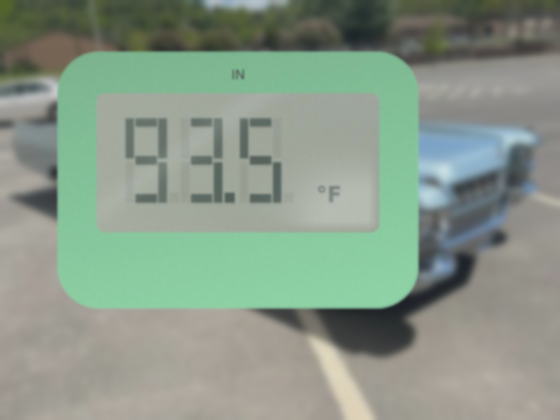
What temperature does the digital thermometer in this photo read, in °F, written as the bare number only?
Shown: 93.5
